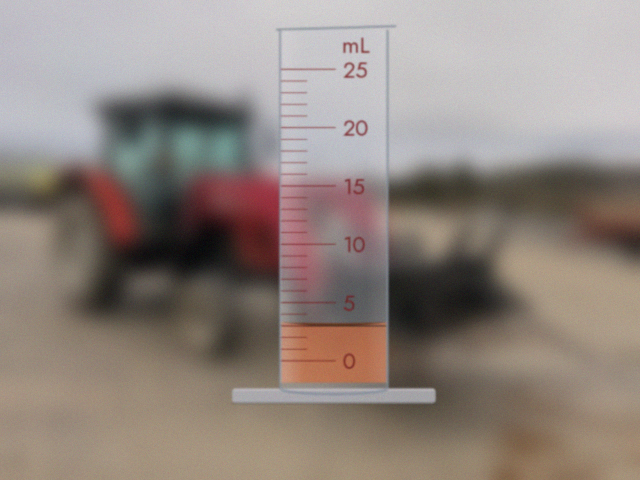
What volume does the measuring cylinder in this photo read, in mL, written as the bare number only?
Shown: 3
